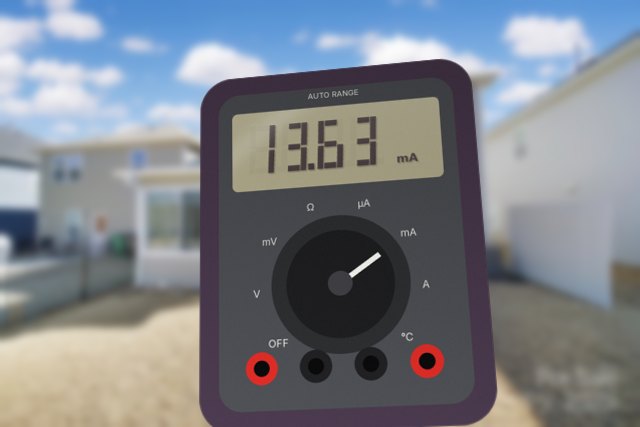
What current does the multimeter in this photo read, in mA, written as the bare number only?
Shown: 13.63
